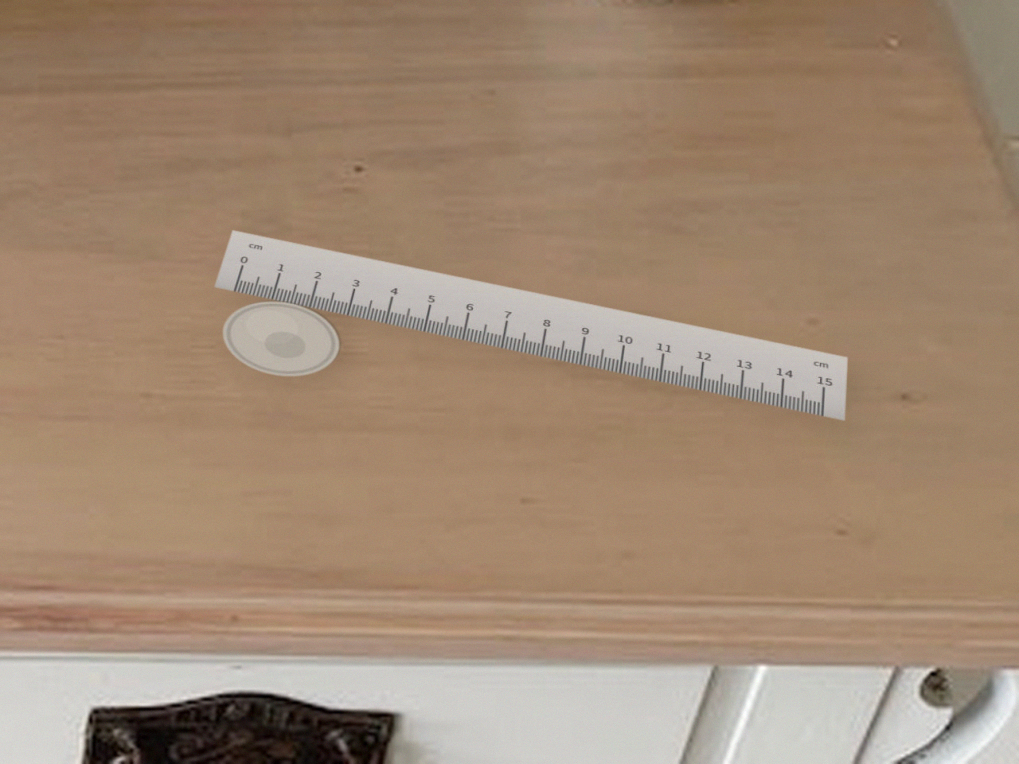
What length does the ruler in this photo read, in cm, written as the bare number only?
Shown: 3
